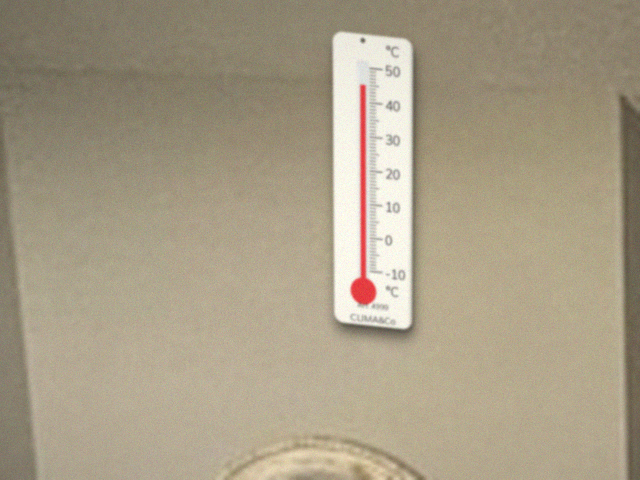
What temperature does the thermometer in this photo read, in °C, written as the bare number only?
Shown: 45
